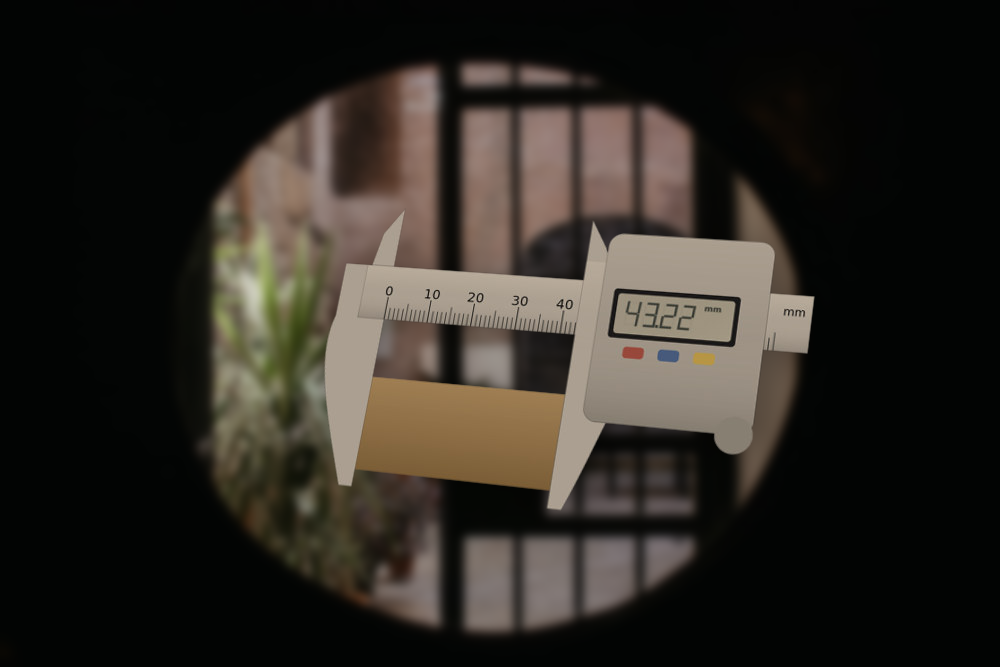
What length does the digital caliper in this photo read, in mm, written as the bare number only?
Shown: 43.22
